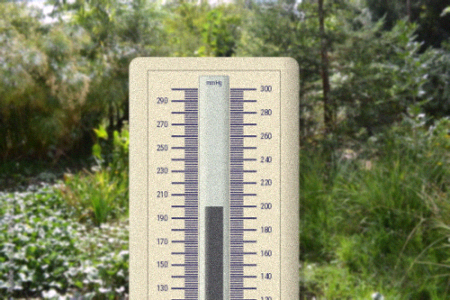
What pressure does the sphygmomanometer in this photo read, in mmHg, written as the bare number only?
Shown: 200
